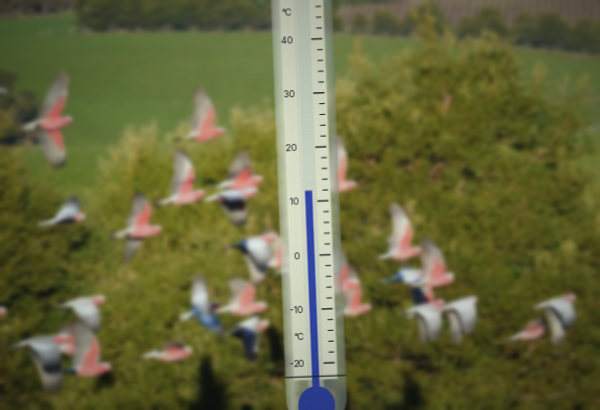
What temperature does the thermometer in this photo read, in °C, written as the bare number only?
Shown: 12
